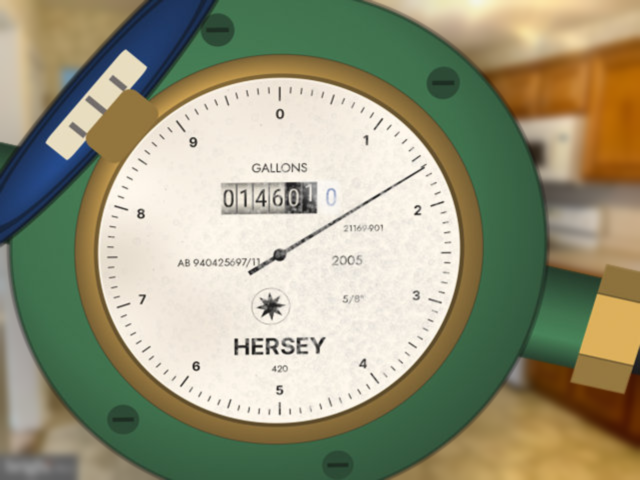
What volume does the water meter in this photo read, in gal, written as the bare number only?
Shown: 146011.6
